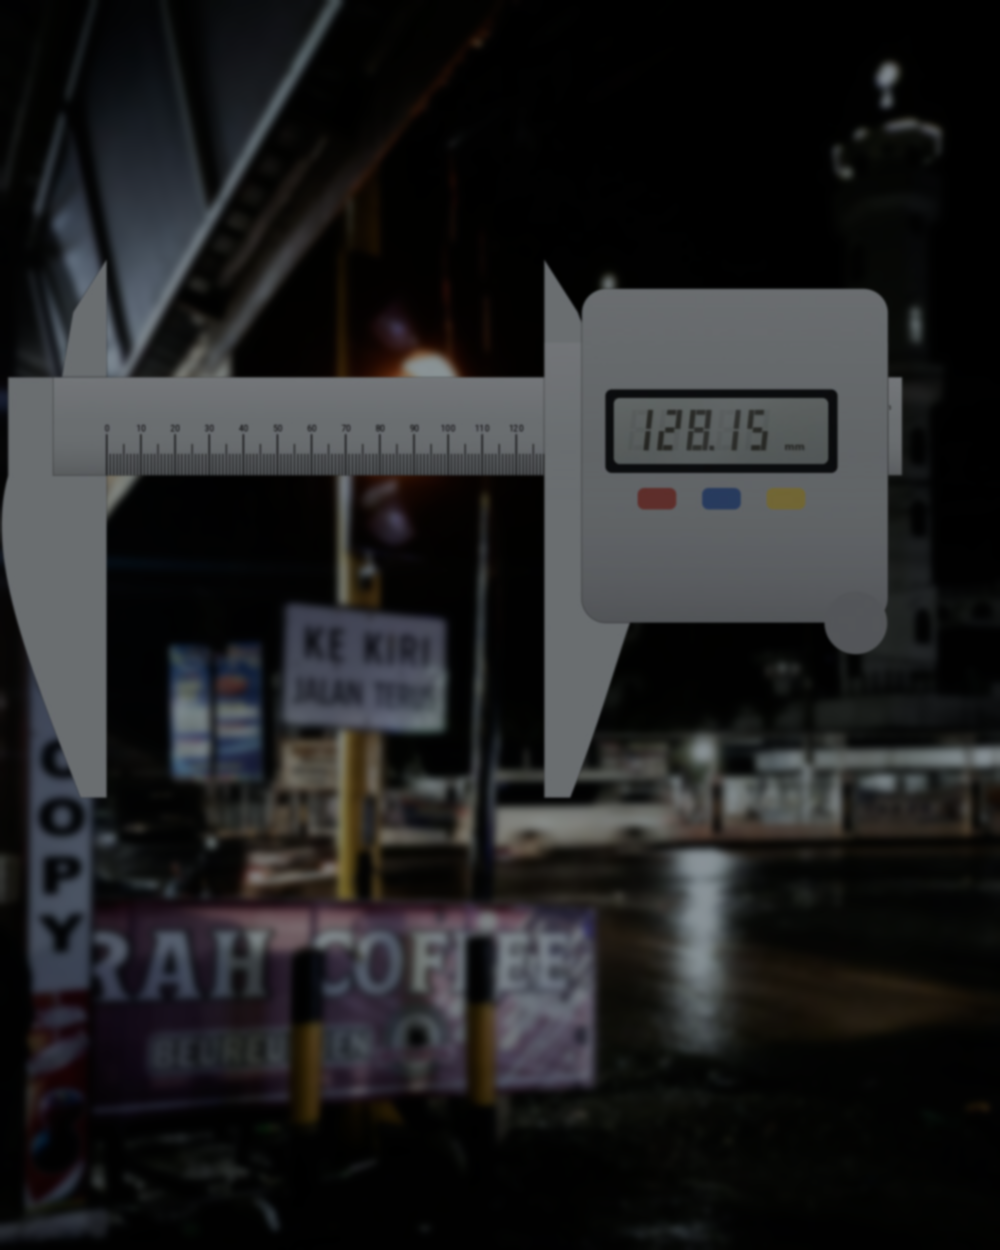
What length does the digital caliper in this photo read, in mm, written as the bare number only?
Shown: 128.15
